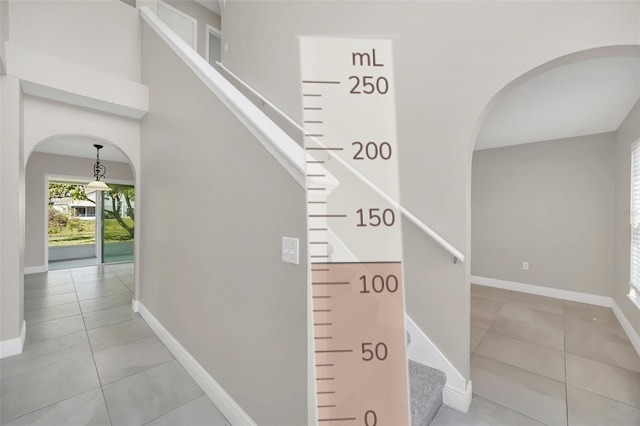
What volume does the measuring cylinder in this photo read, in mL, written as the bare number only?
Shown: 115
